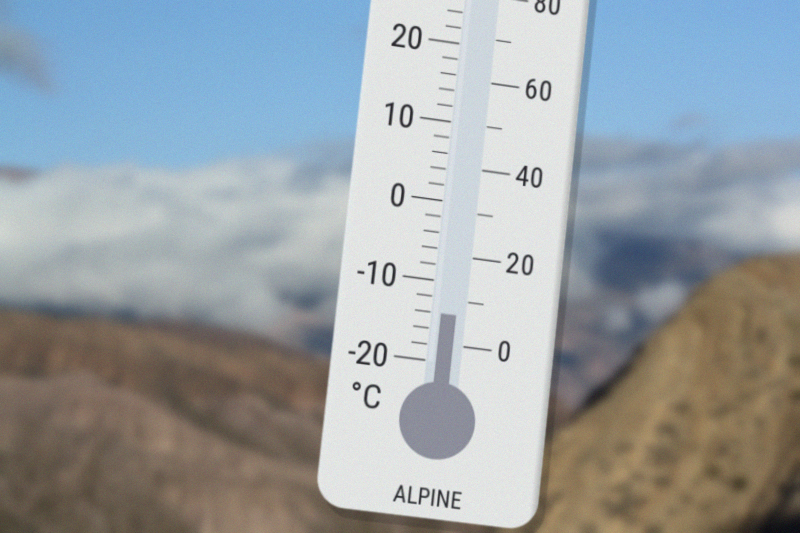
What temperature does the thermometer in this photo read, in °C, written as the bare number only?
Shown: -14
